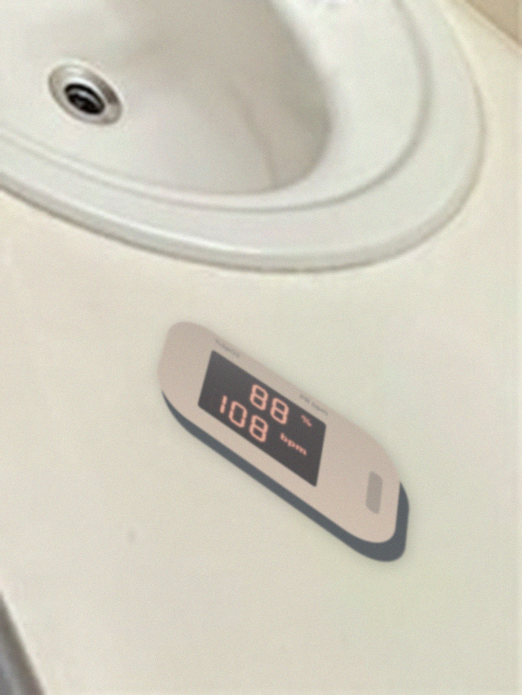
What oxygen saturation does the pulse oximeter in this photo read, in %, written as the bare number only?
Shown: 88
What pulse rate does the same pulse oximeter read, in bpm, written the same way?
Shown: 108
